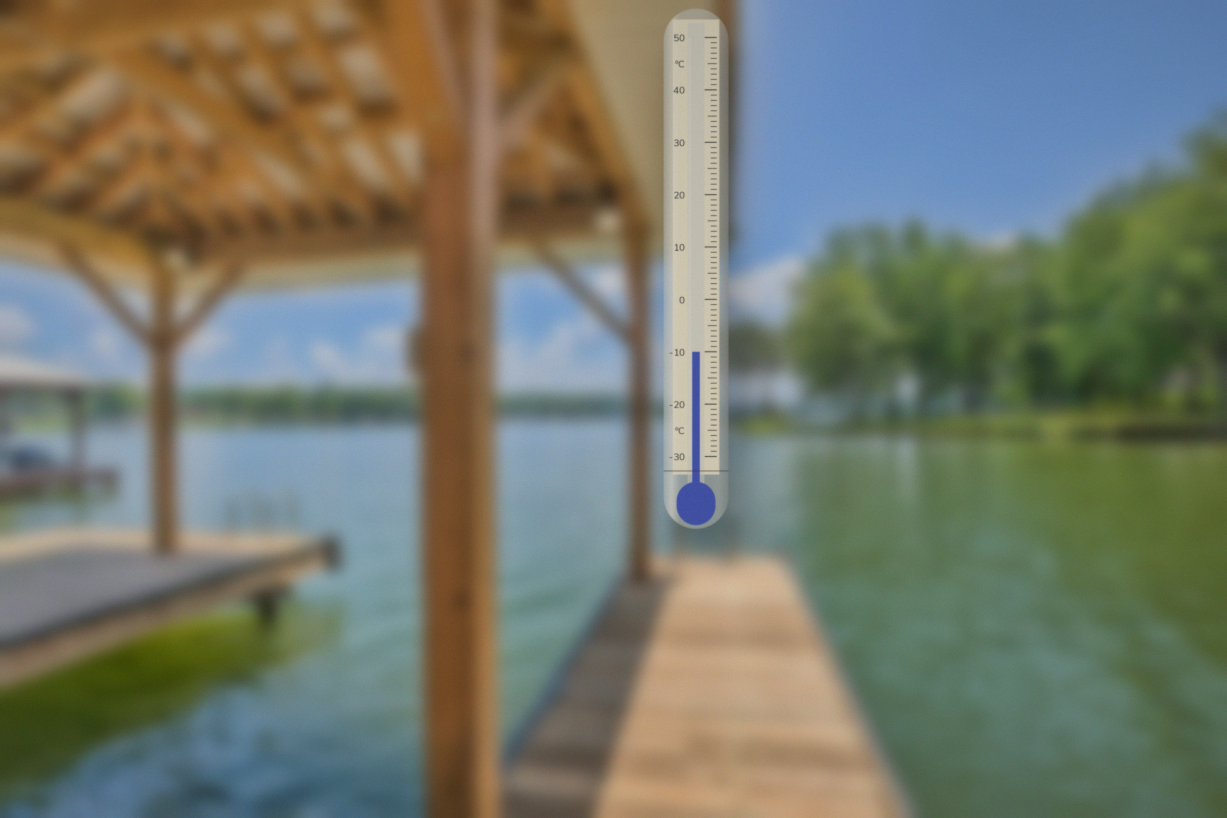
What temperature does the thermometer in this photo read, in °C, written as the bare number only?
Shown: -10
